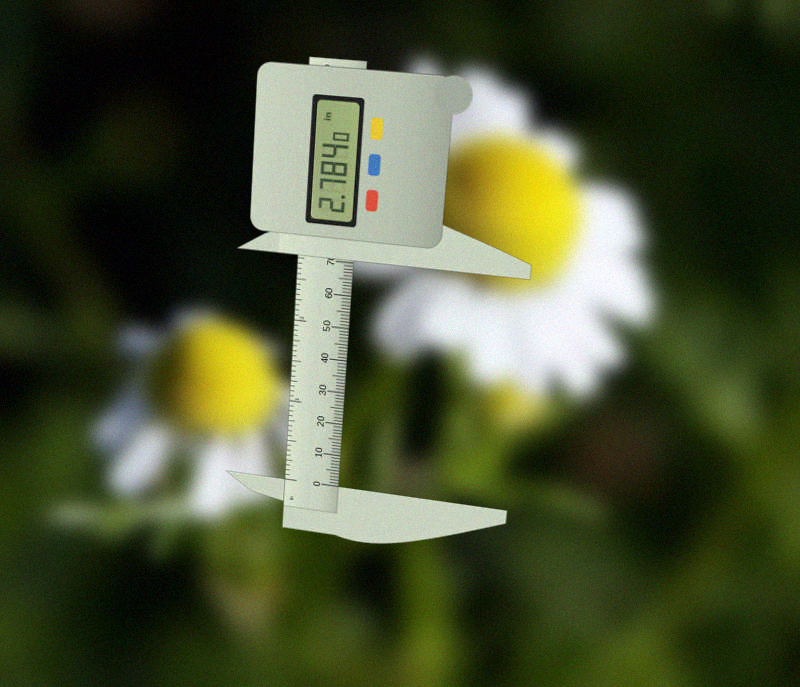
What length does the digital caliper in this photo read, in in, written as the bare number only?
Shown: 2.7840
